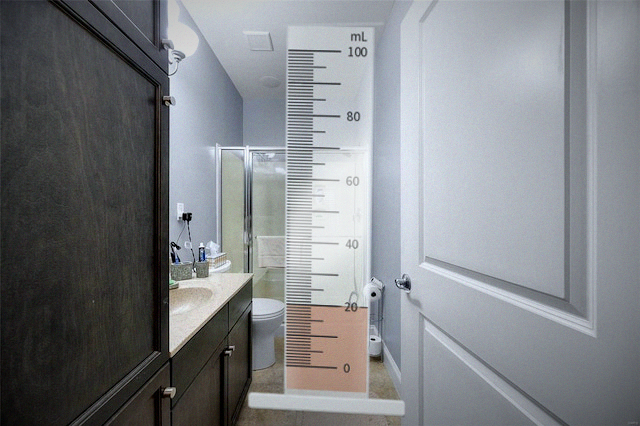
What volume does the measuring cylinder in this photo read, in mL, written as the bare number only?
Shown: 20
